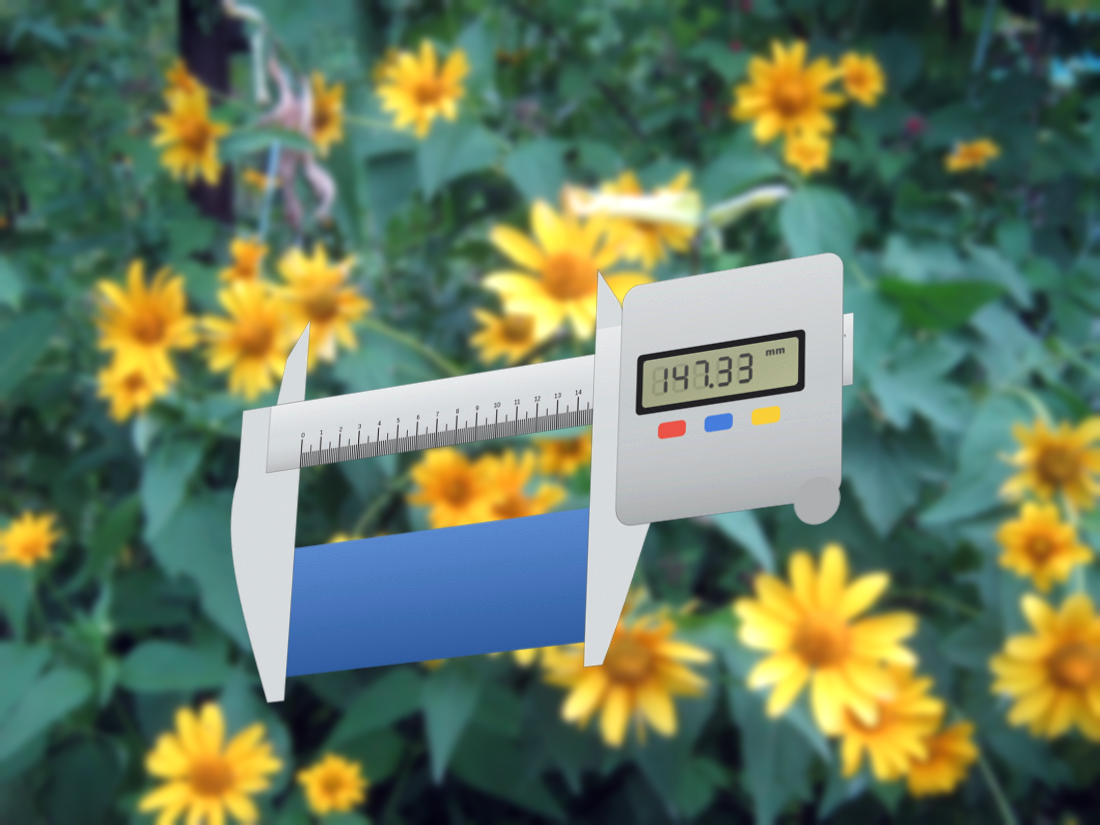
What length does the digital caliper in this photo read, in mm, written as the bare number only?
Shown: 147.33
